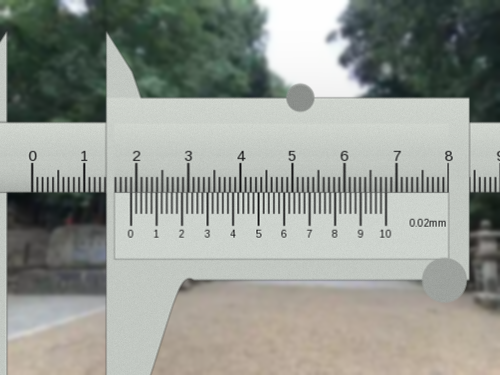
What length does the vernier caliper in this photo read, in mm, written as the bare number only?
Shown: 19.0
